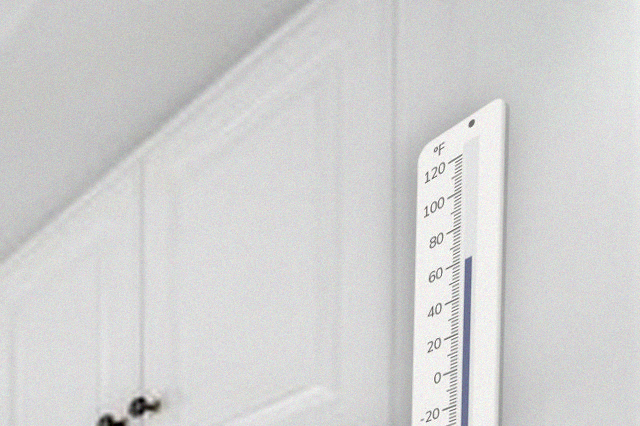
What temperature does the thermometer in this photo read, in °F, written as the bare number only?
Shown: 60
